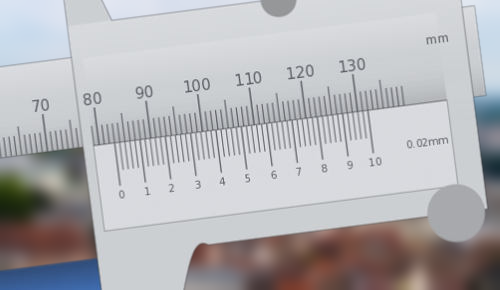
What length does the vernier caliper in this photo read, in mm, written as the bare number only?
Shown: 83.0
